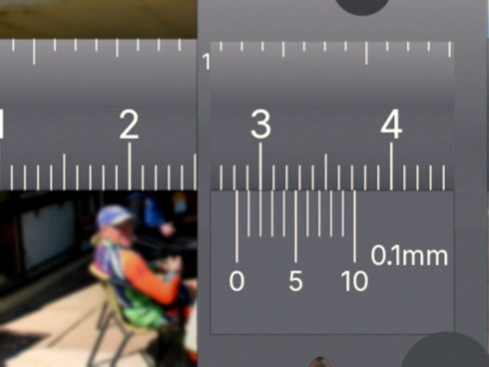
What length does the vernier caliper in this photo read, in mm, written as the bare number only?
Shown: 28.2
